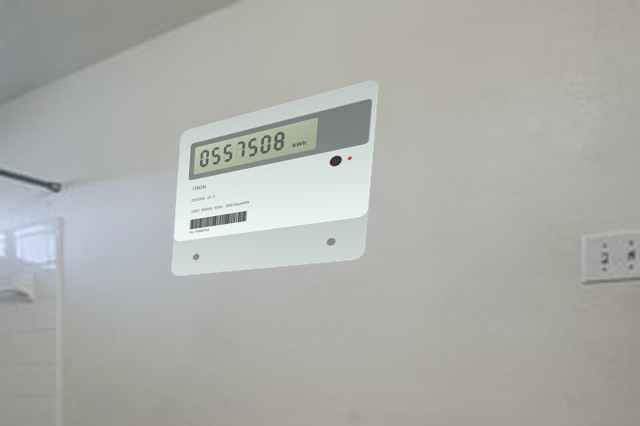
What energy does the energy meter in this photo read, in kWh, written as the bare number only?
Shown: 557508
